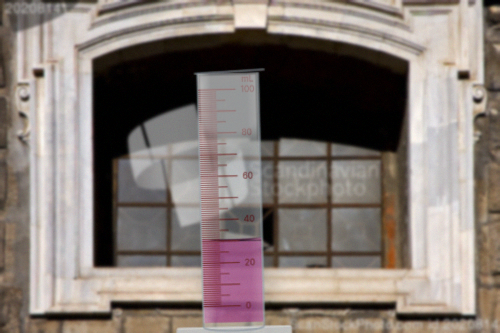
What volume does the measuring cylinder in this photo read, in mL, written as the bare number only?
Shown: 30
